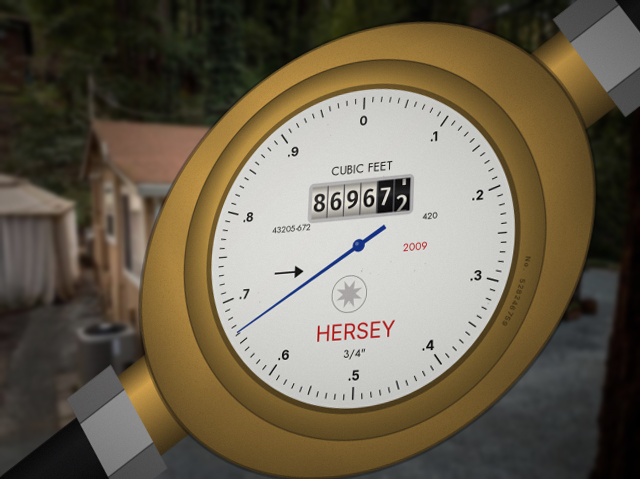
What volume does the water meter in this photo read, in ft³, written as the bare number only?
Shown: 869671.66
